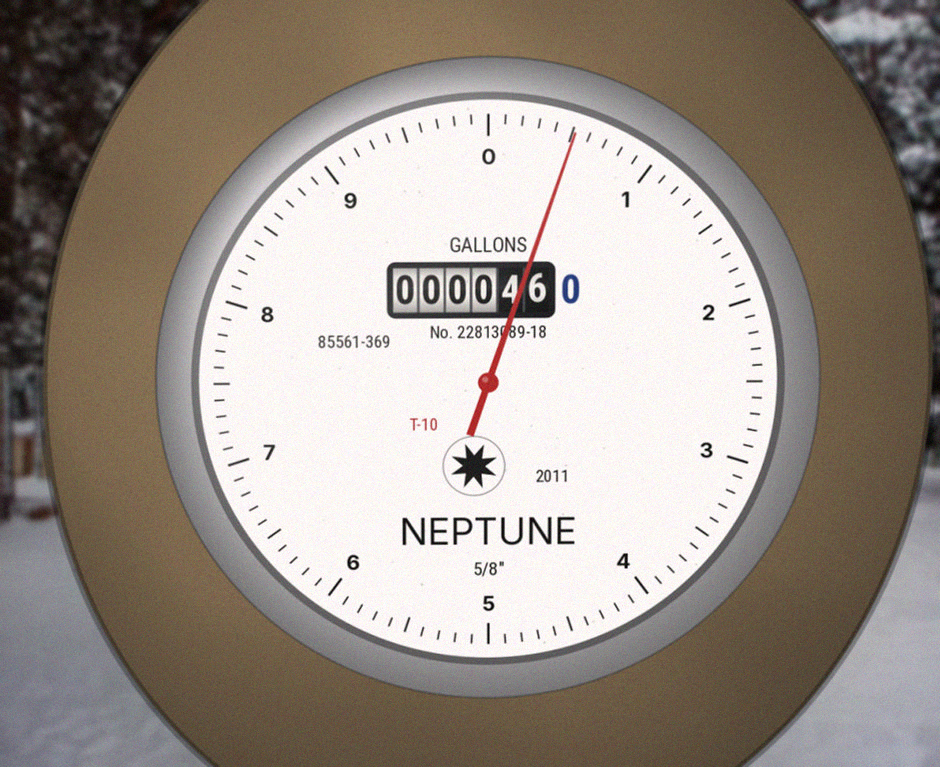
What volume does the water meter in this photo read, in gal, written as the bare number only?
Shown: 460.5
